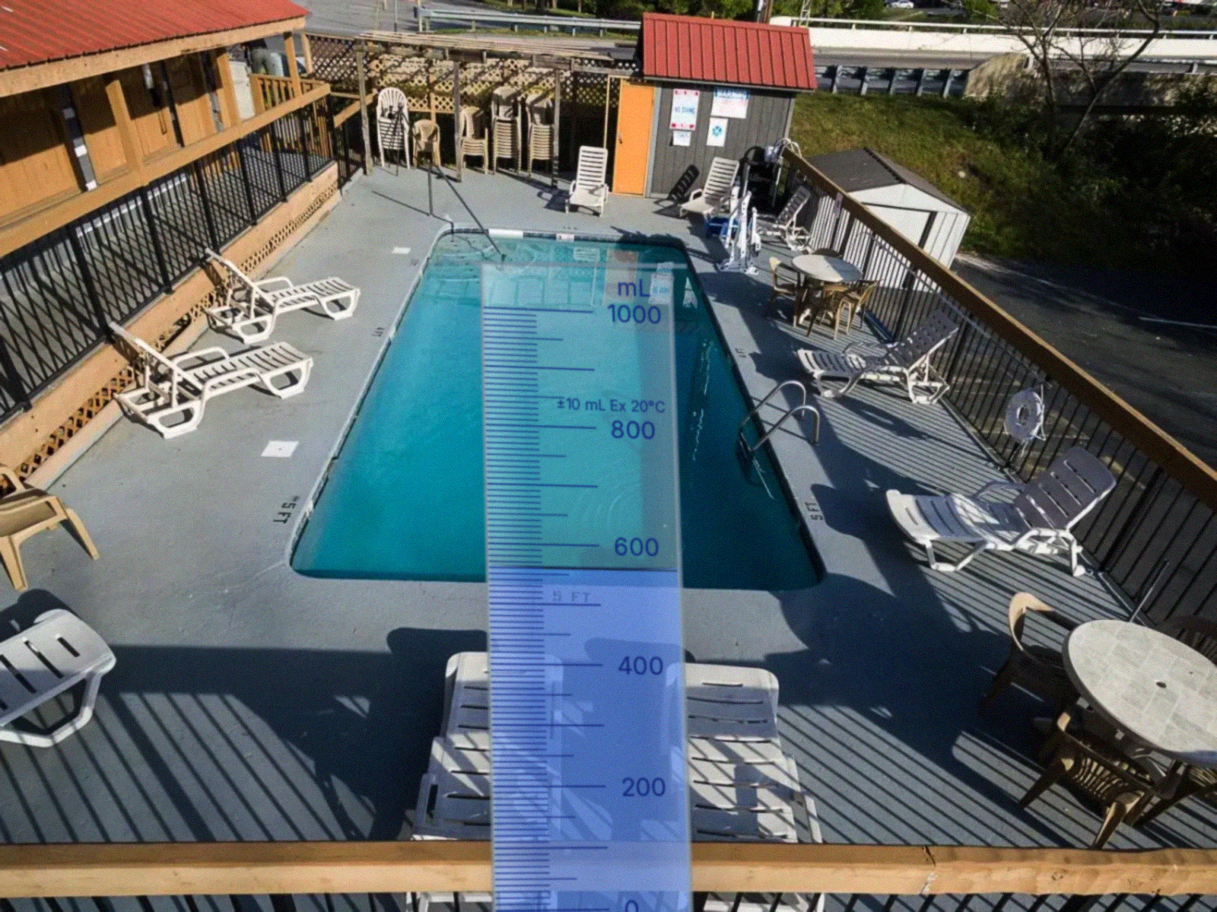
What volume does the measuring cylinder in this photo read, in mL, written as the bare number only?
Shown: 560
